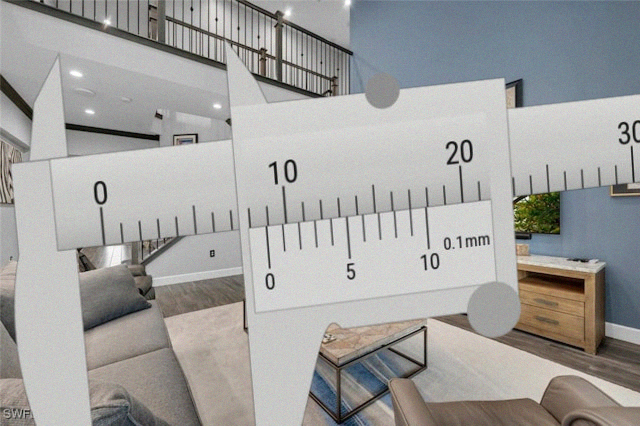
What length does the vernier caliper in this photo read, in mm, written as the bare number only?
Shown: 8.9
